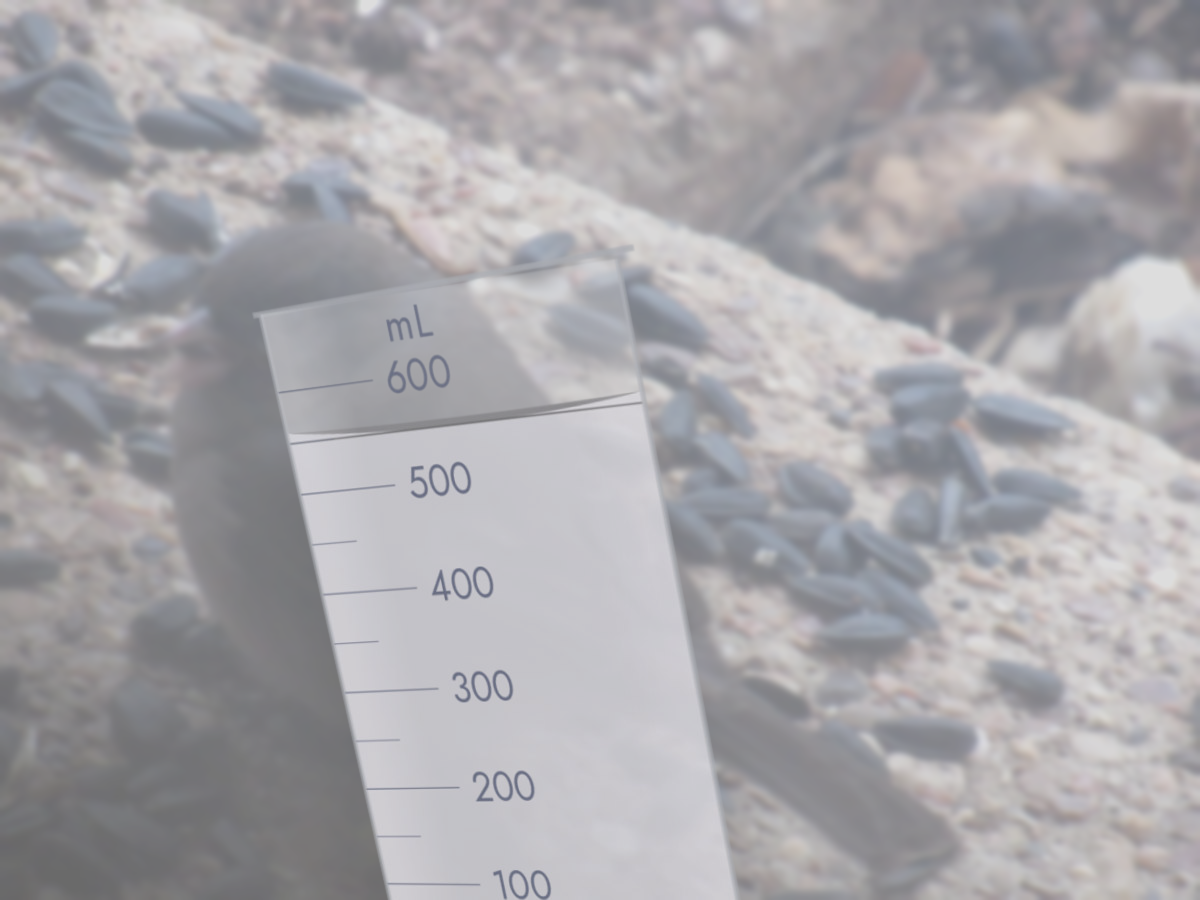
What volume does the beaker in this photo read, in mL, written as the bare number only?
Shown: 550
